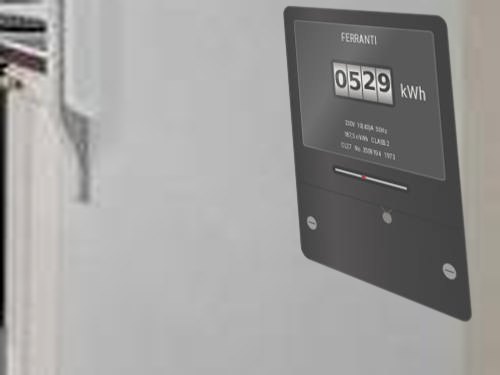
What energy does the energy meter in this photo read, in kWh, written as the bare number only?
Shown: 529
